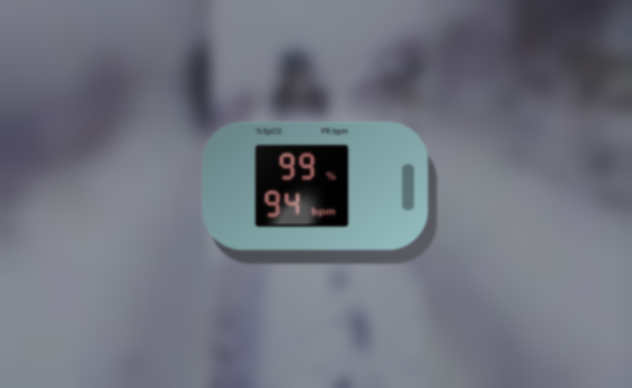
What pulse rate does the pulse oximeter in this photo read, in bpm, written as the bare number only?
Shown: 94
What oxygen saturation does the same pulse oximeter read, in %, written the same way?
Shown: 99
